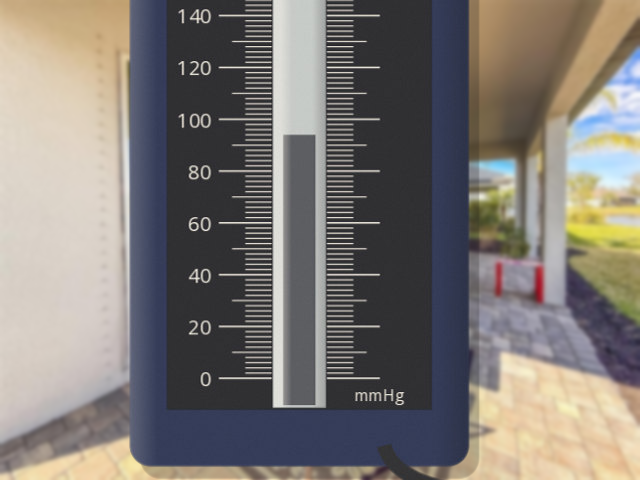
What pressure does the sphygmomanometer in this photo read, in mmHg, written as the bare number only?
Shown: 94
